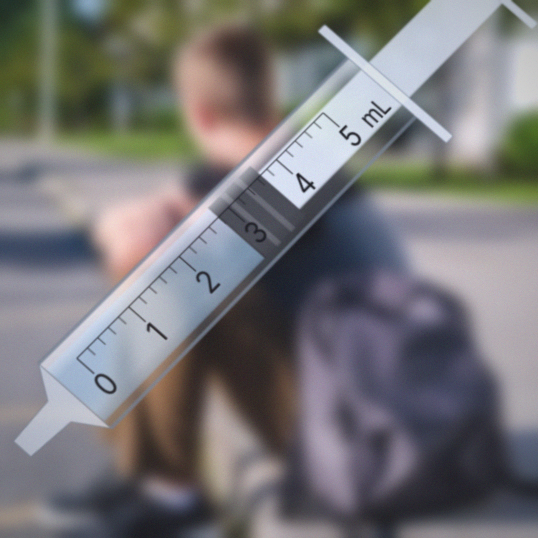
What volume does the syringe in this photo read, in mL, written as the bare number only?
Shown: 2.8
